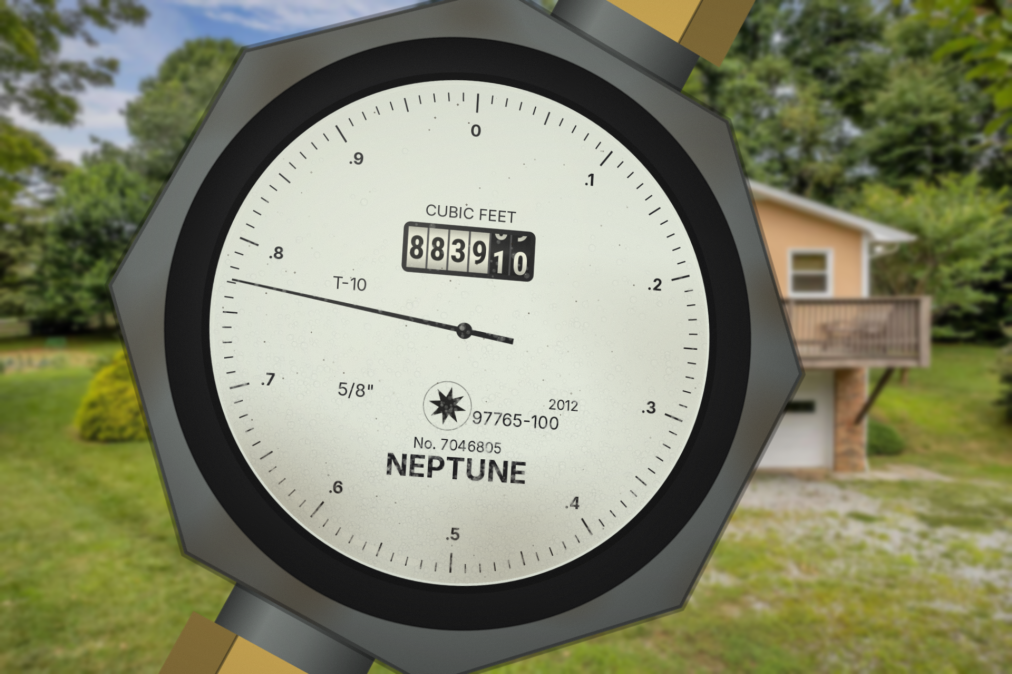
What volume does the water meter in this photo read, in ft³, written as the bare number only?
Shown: 883909.77
